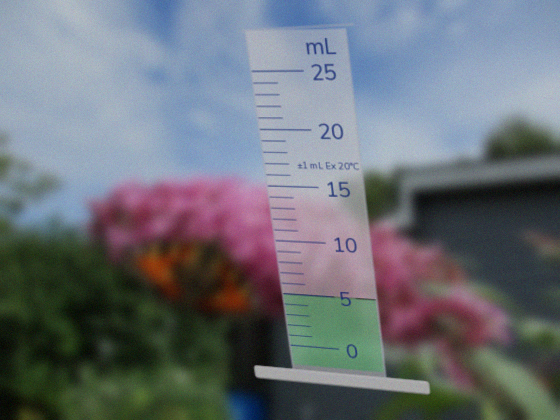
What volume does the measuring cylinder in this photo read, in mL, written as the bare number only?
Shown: 5
